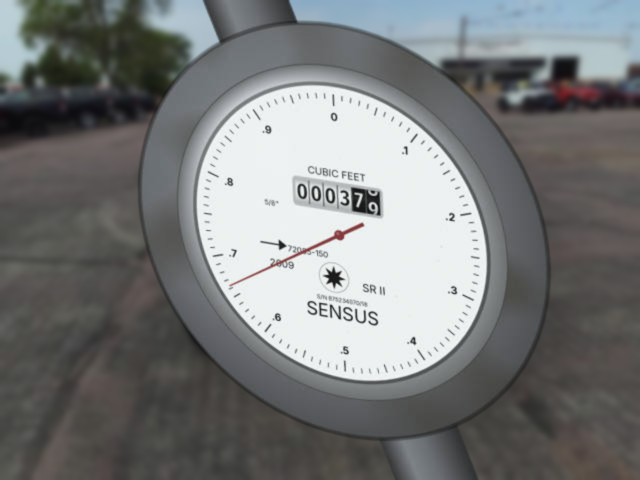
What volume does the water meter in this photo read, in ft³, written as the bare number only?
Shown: 378.66
